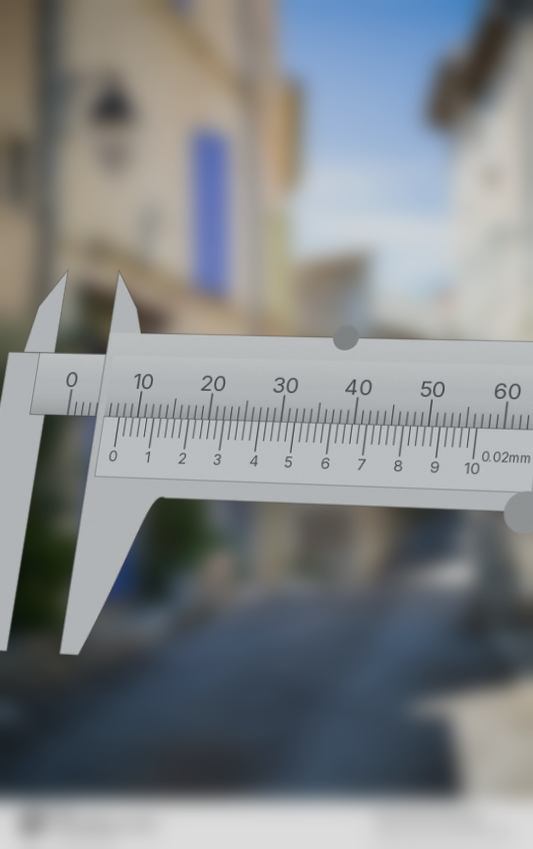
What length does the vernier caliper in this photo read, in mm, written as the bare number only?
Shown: 7.4
